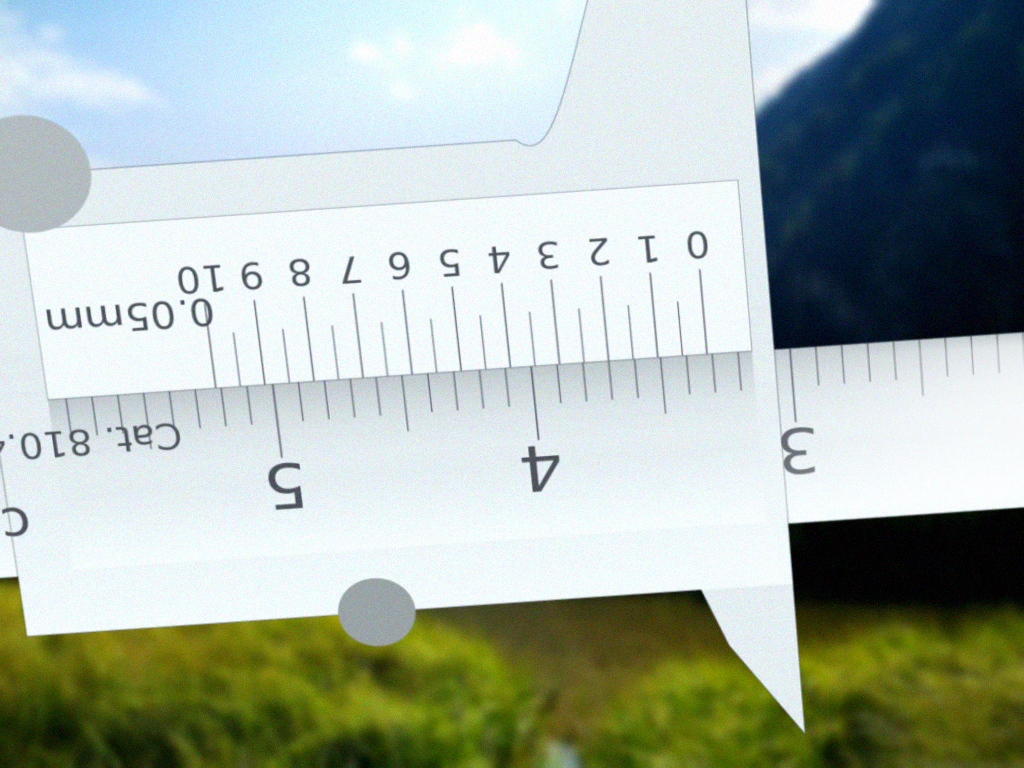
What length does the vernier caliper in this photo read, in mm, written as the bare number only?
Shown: 33.2
